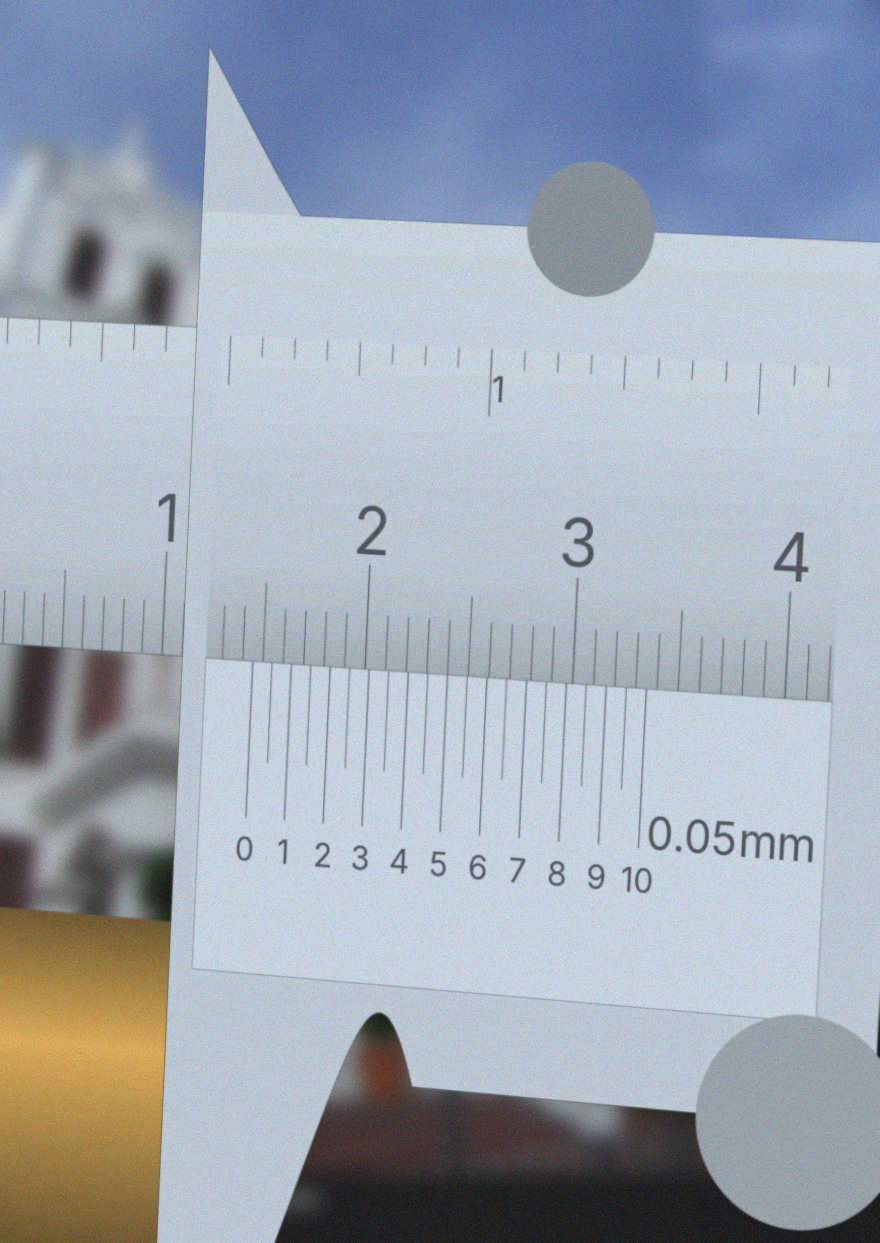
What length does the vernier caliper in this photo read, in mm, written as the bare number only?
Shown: 14.5
